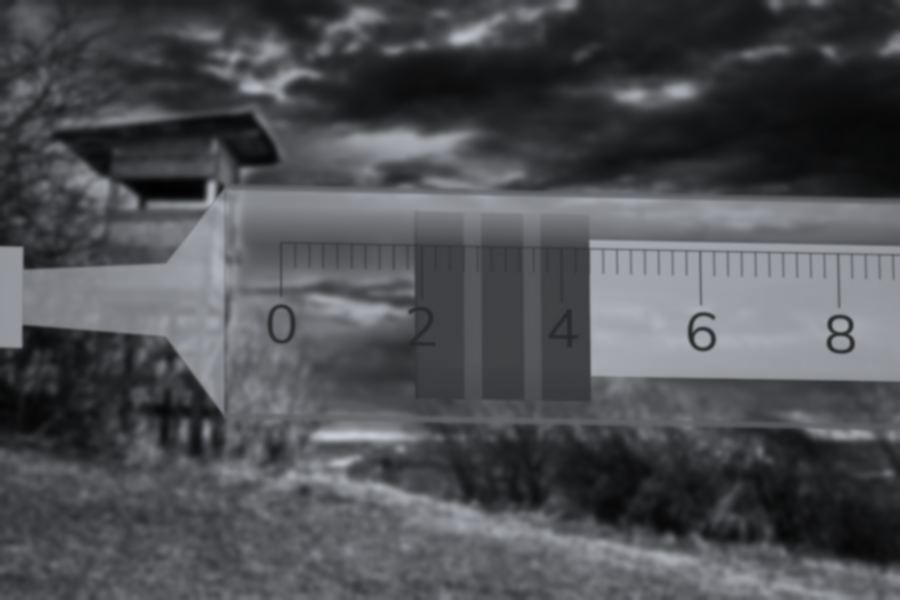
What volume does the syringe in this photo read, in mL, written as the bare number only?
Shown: 1.9
